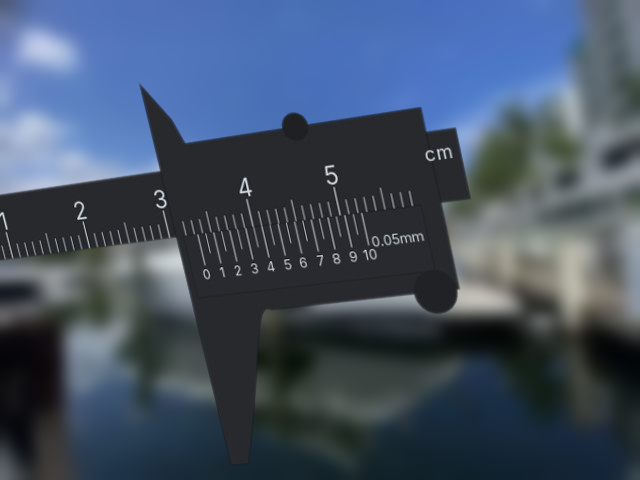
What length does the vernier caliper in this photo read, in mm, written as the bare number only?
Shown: 33.4
